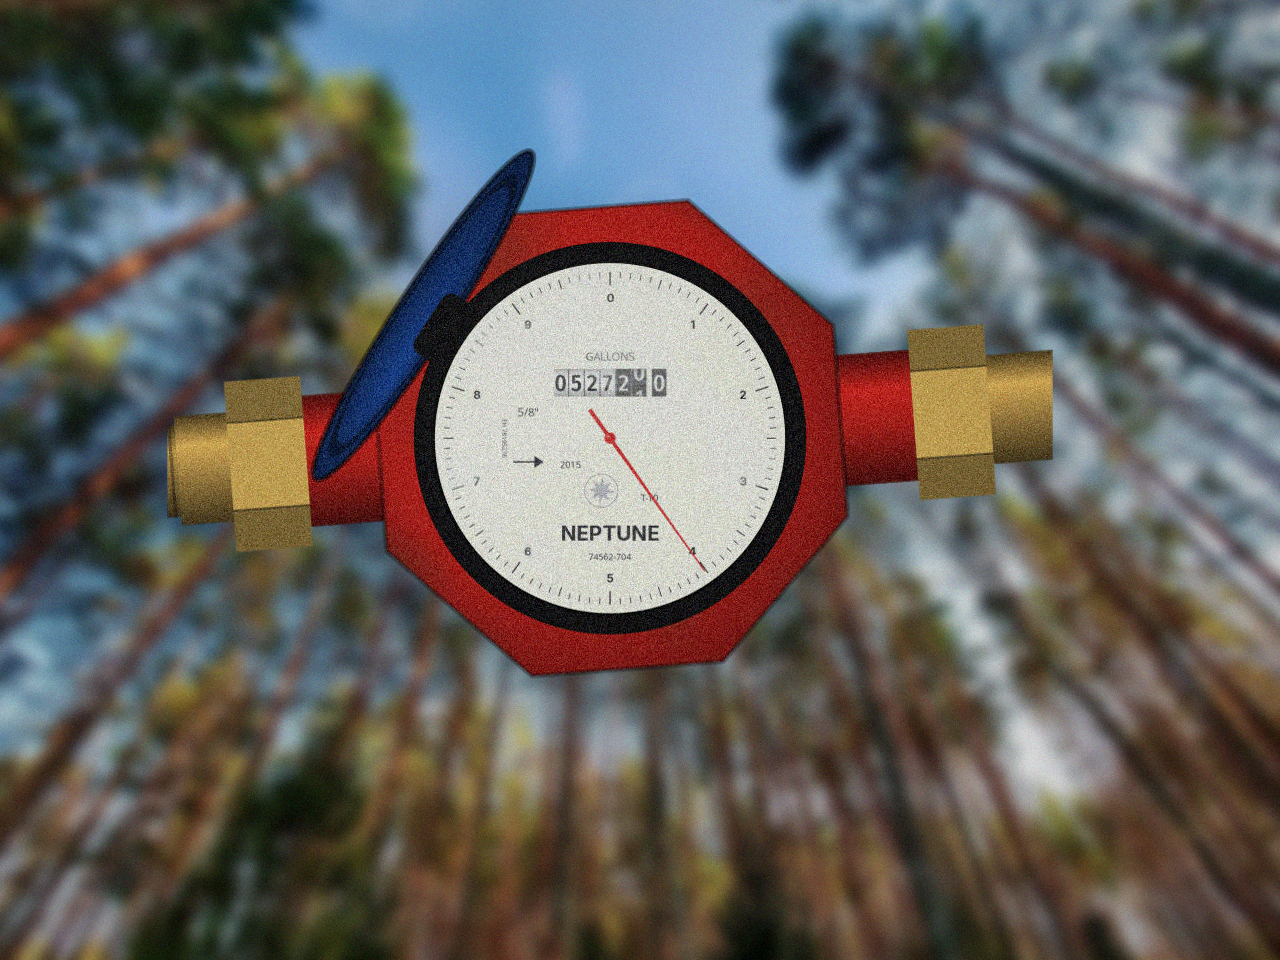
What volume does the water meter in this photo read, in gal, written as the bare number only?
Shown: 527204.0
